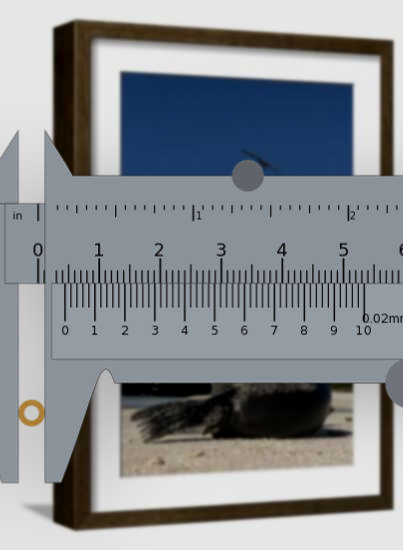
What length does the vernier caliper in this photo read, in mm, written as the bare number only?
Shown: 4.4
